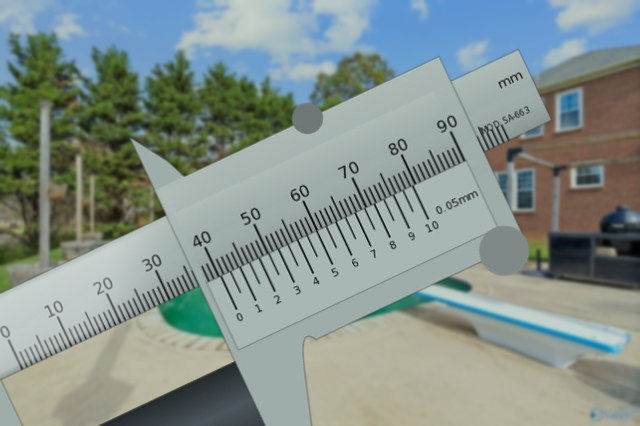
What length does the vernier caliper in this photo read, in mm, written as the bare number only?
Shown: 40.4
